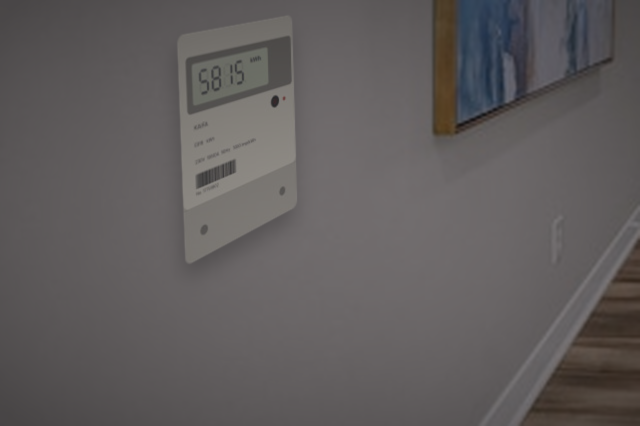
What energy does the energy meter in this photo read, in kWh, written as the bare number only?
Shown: 5815
